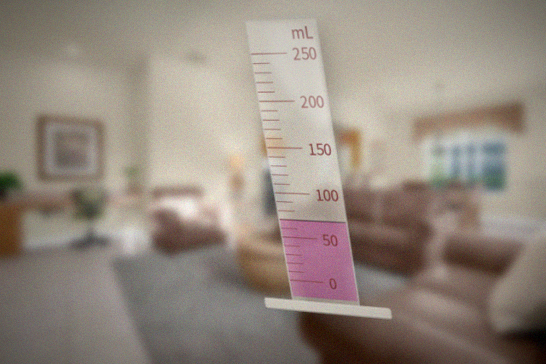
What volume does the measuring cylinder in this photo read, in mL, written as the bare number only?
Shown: 70
